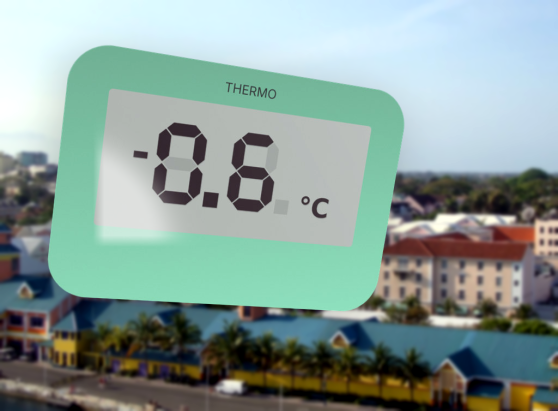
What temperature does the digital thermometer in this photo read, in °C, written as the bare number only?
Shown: -0.6
